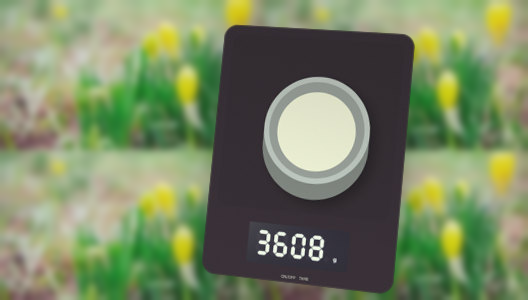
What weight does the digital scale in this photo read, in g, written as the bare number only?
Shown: 3608
